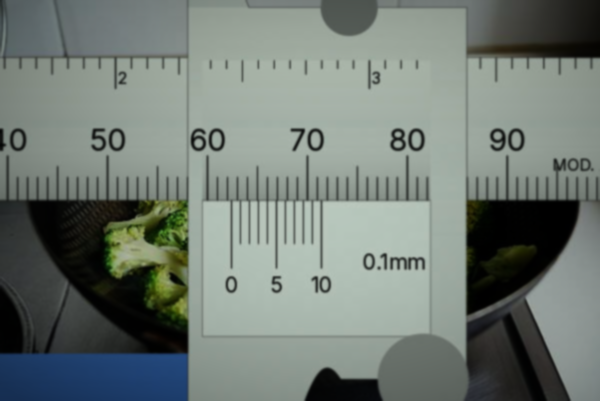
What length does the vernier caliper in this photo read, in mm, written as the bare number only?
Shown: 62.4
